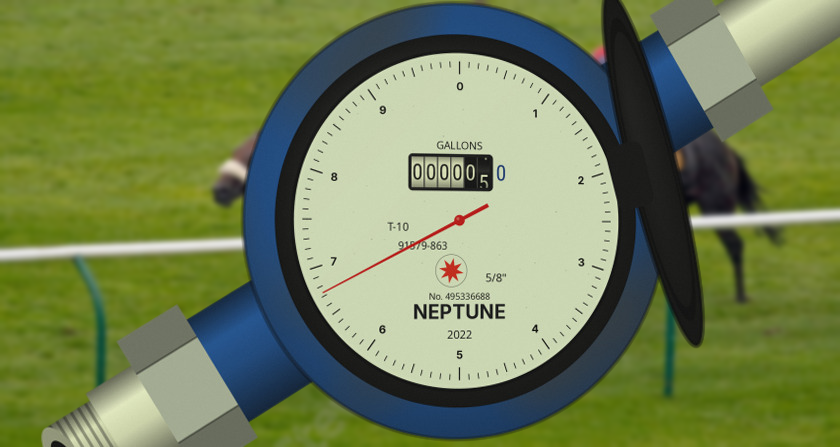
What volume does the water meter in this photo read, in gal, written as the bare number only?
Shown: 46.7
